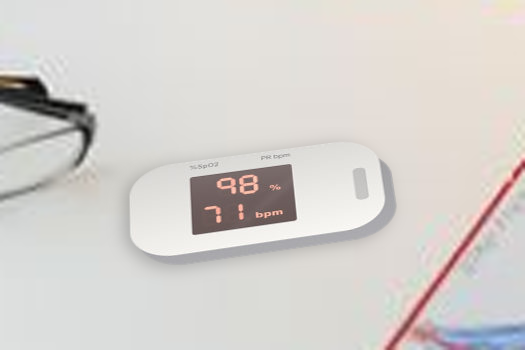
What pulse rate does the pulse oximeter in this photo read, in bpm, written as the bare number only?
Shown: 71
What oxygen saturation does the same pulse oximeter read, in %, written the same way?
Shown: 98
